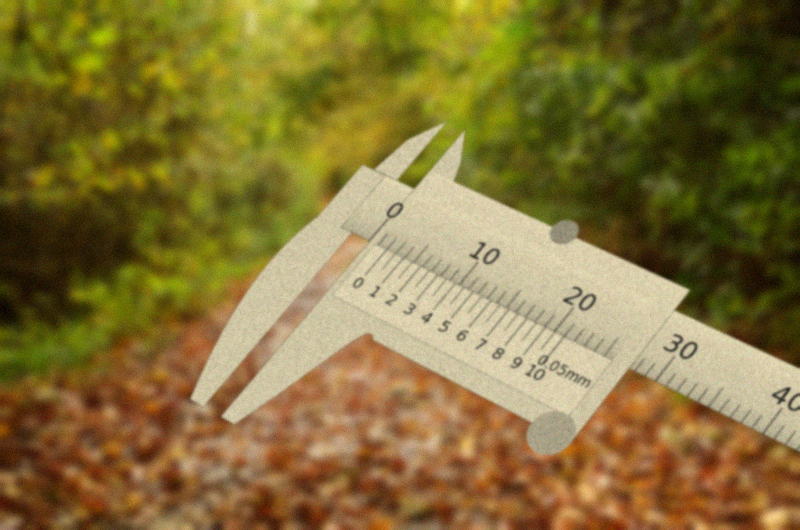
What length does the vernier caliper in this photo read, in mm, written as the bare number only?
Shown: 2.0
